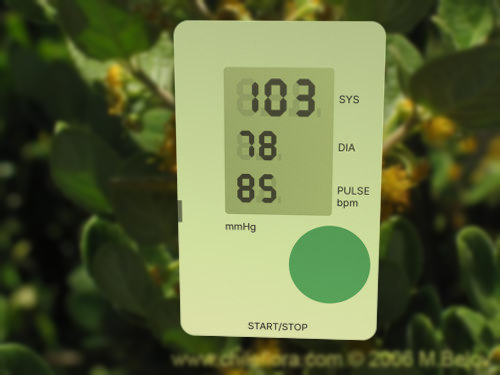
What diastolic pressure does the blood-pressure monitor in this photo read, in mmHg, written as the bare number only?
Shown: 78
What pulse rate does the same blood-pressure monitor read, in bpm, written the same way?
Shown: 85
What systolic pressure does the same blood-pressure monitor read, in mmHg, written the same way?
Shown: 103
